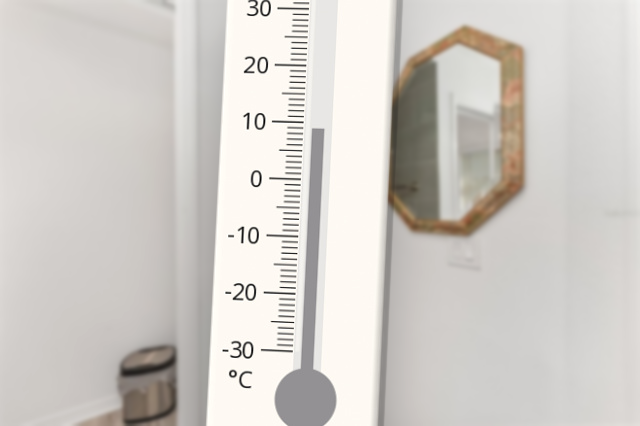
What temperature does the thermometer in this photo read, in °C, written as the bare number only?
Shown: 9
